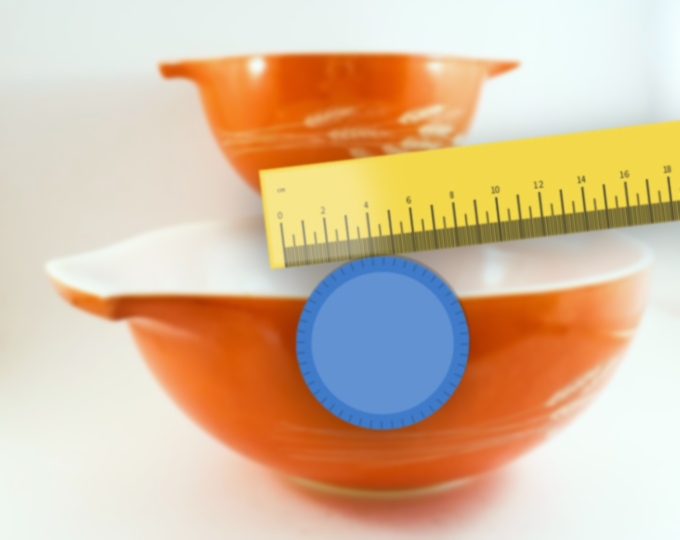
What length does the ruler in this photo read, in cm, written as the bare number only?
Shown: 8
